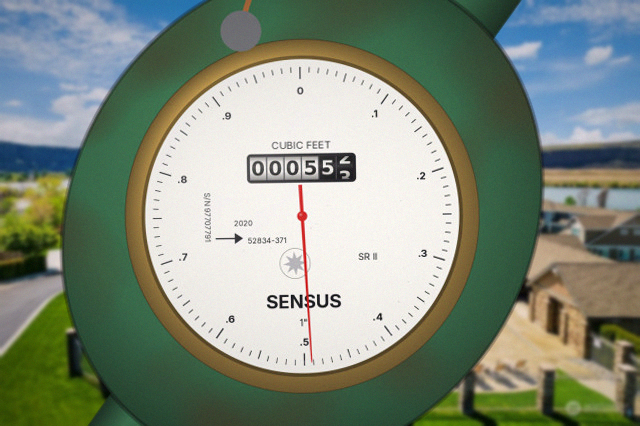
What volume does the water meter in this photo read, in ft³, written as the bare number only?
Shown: 552.49
